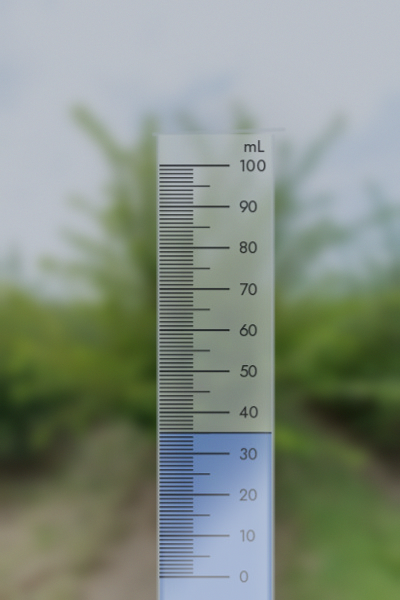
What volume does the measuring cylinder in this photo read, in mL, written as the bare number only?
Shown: 35
